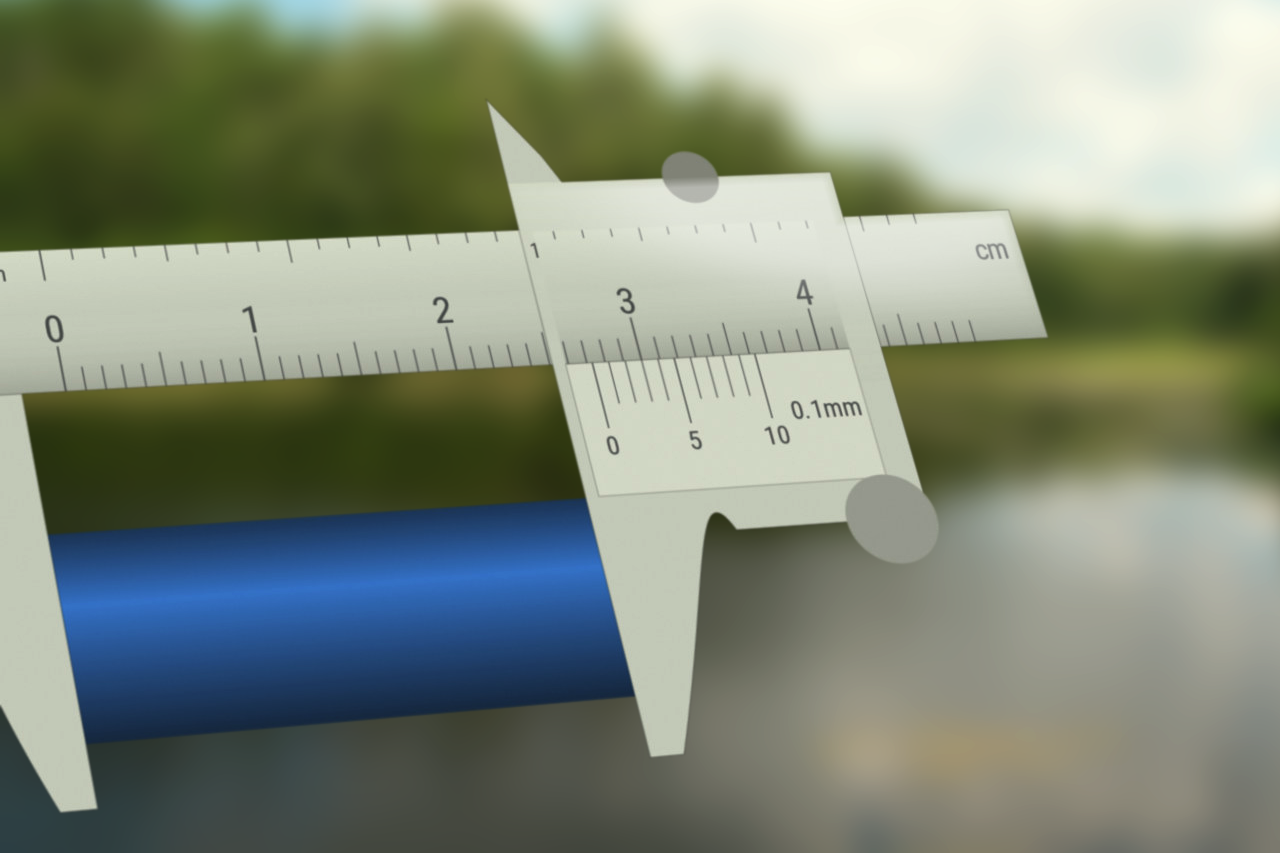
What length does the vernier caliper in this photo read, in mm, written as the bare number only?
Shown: 27.3
